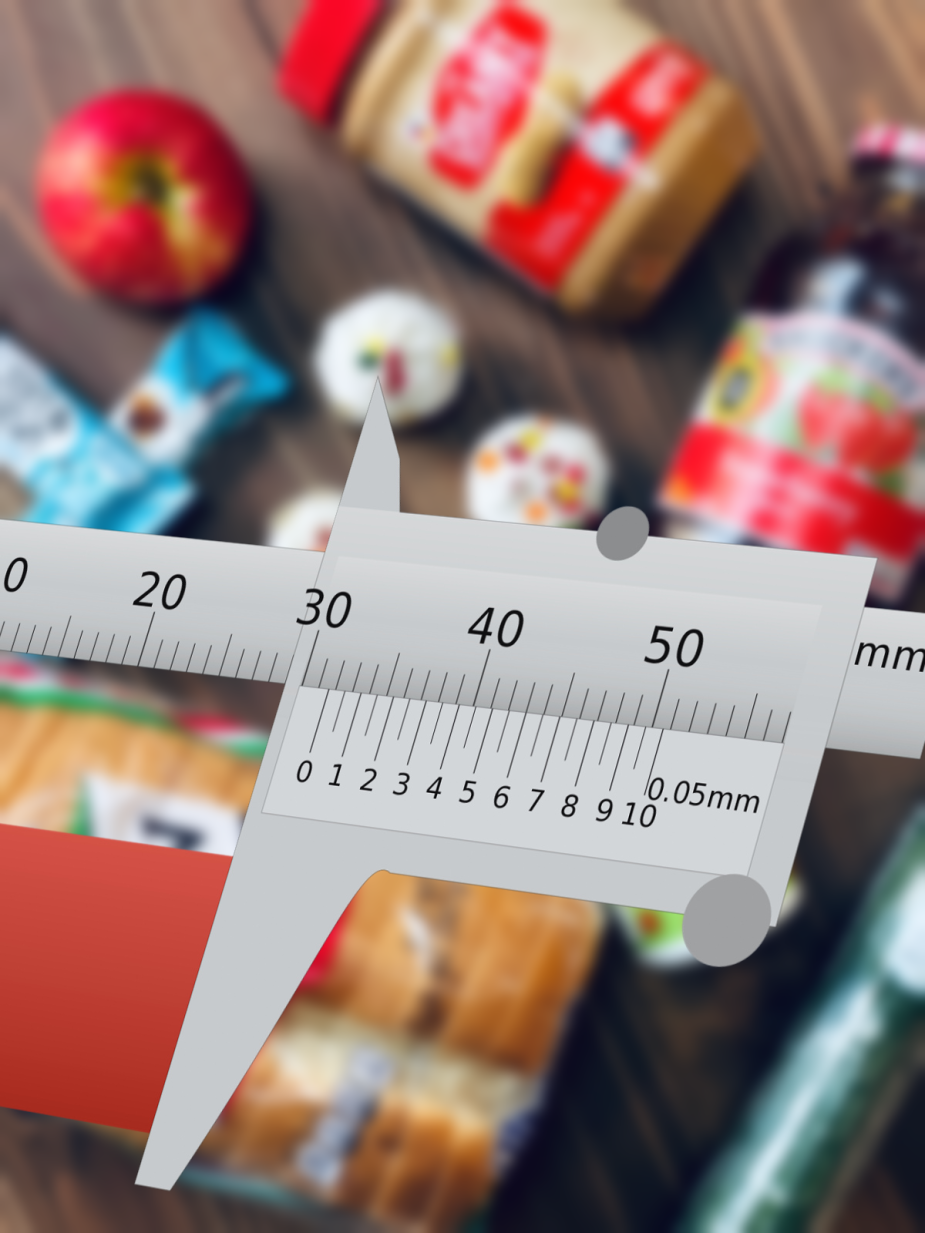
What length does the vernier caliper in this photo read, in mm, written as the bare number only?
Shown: 31.6
